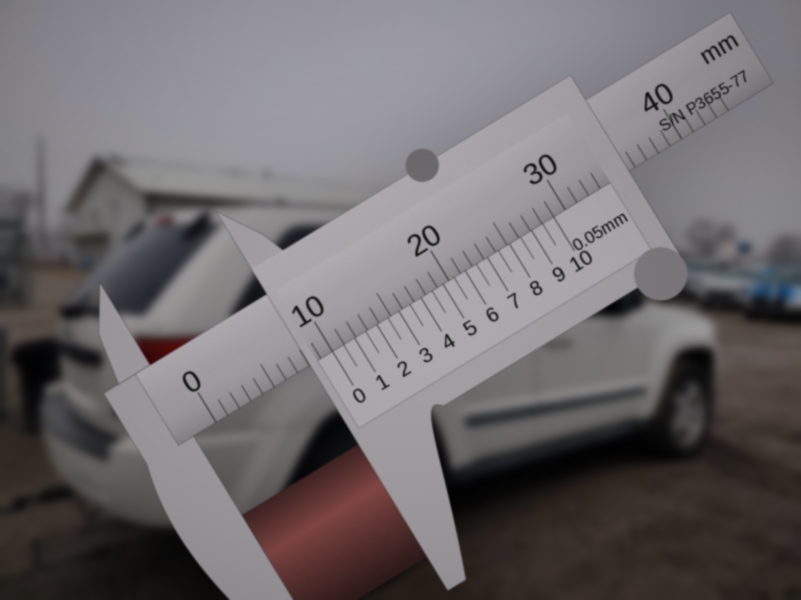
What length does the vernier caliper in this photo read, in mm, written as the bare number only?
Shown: 10.0
